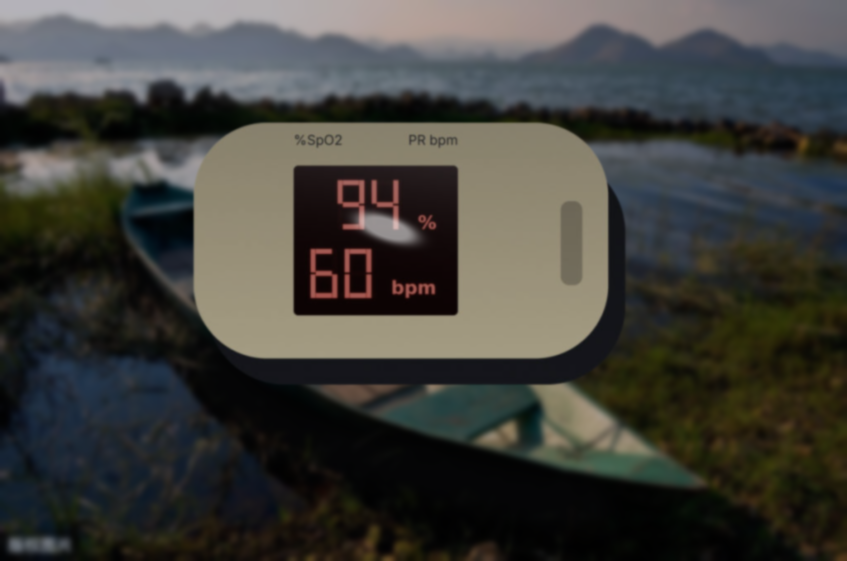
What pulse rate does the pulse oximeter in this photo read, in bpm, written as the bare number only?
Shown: 60
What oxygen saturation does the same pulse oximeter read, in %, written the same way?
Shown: 94
